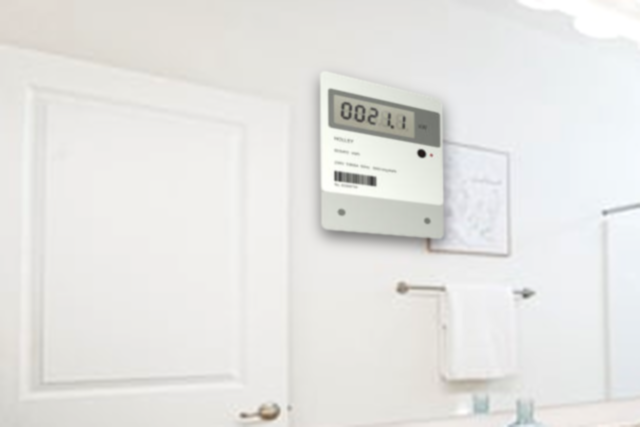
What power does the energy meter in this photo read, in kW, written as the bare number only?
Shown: 21.1
